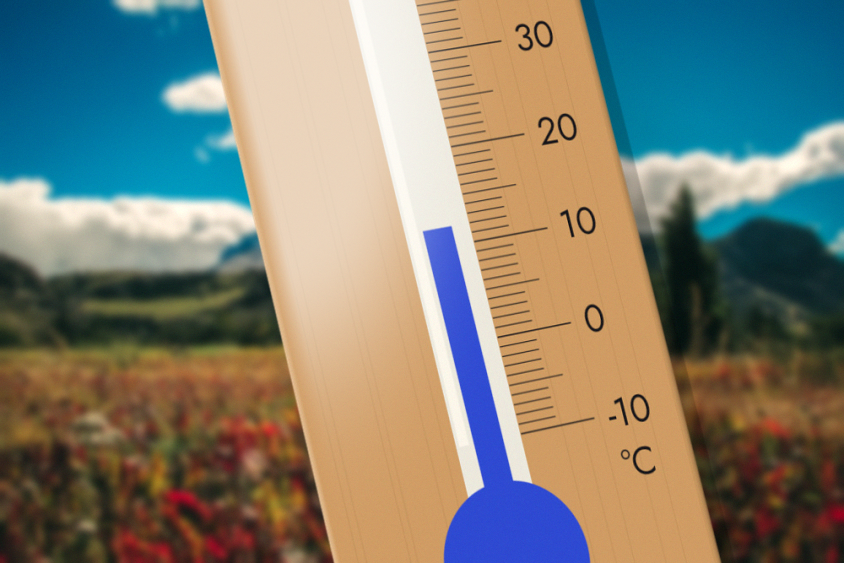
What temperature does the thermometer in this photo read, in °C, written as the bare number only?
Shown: 12
